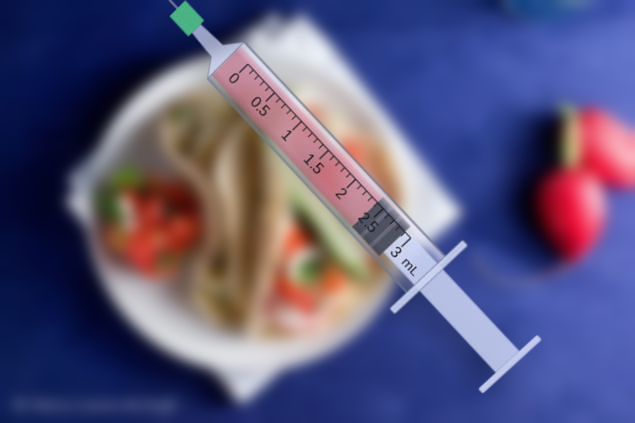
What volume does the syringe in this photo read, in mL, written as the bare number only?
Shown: 2.4
